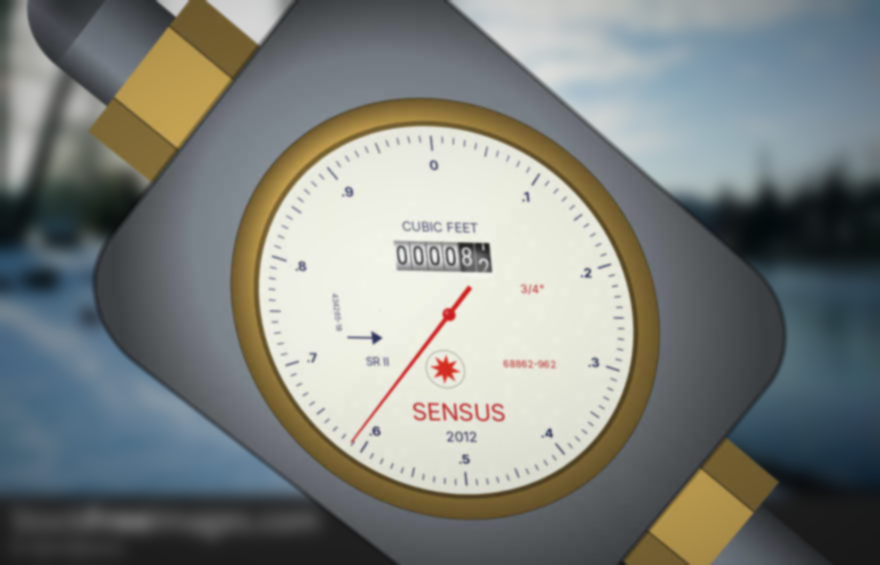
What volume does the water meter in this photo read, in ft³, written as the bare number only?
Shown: 81.61
